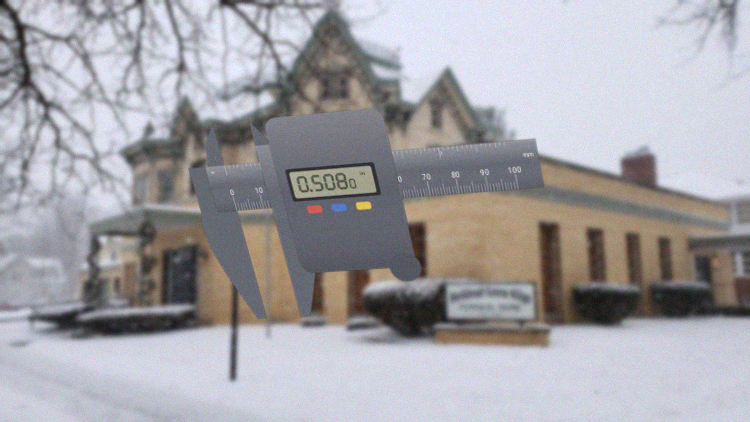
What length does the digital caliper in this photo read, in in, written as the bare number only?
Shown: 0.5080
